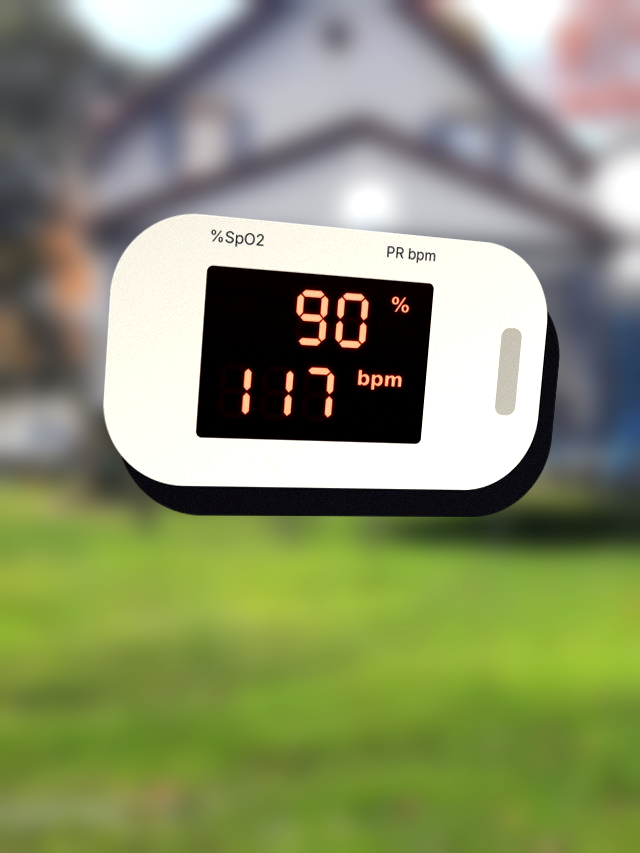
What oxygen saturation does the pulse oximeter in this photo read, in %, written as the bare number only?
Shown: 90
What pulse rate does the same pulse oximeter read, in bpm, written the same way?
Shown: 117
